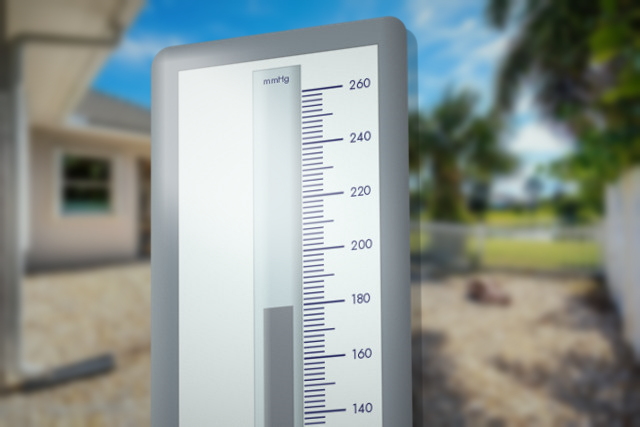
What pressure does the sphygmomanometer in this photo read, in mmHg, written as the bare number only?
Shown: 180
